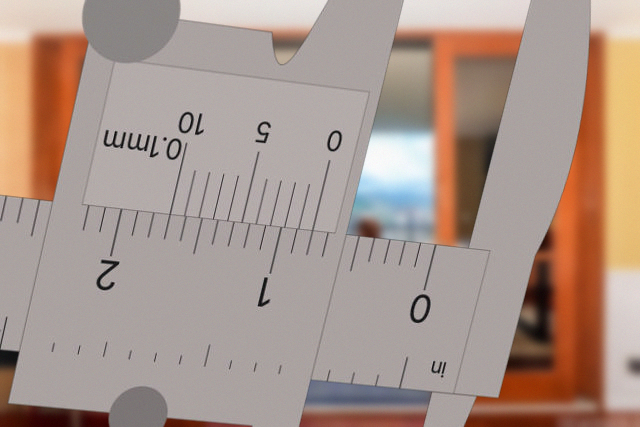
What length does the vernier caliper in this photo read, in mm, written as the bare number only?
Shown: 8.0
